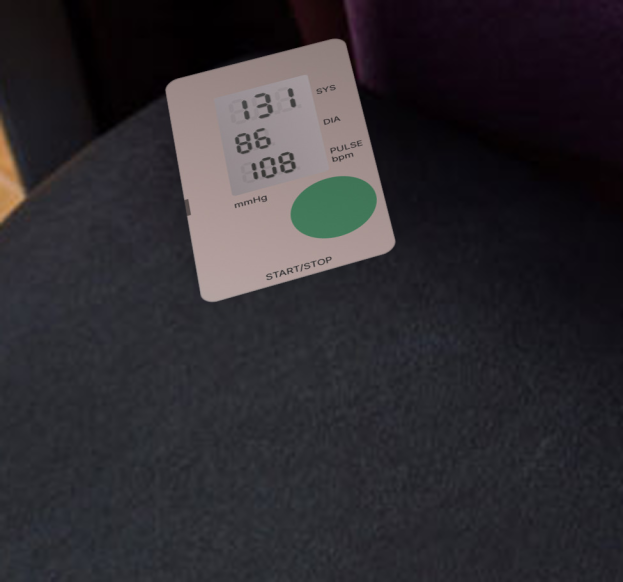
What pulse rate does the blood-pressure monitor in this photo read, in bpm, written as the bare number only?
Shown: 108
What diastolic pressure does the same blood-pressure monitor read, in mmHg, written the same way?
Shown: 86
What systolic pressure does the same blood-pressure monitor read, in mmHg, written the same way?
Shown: 131
